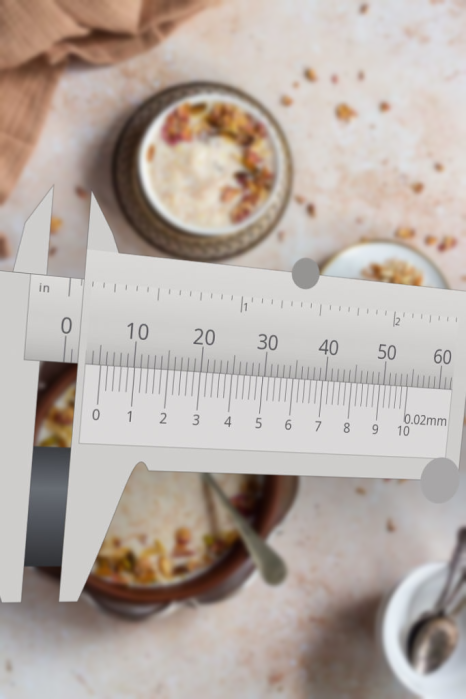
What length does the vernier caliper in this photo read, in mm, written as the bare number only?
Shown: 5.2
